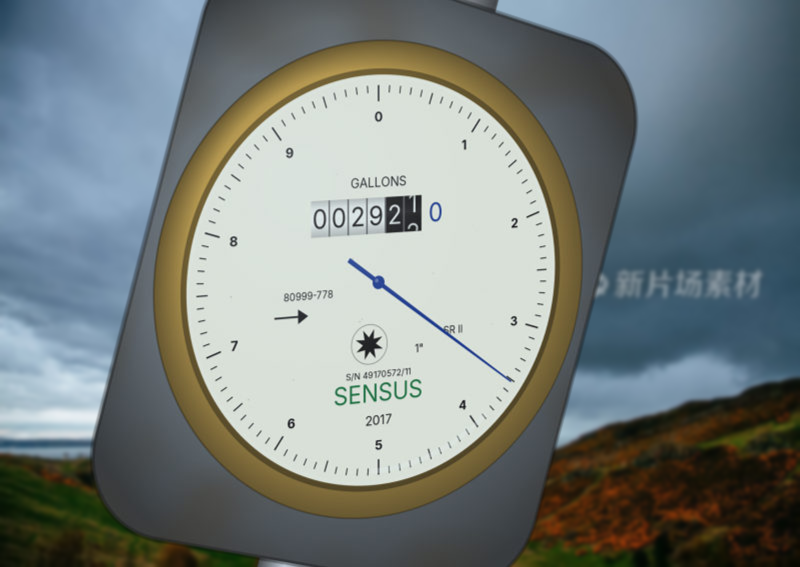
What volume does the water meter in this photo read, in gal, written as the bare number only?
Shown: 29213.5
